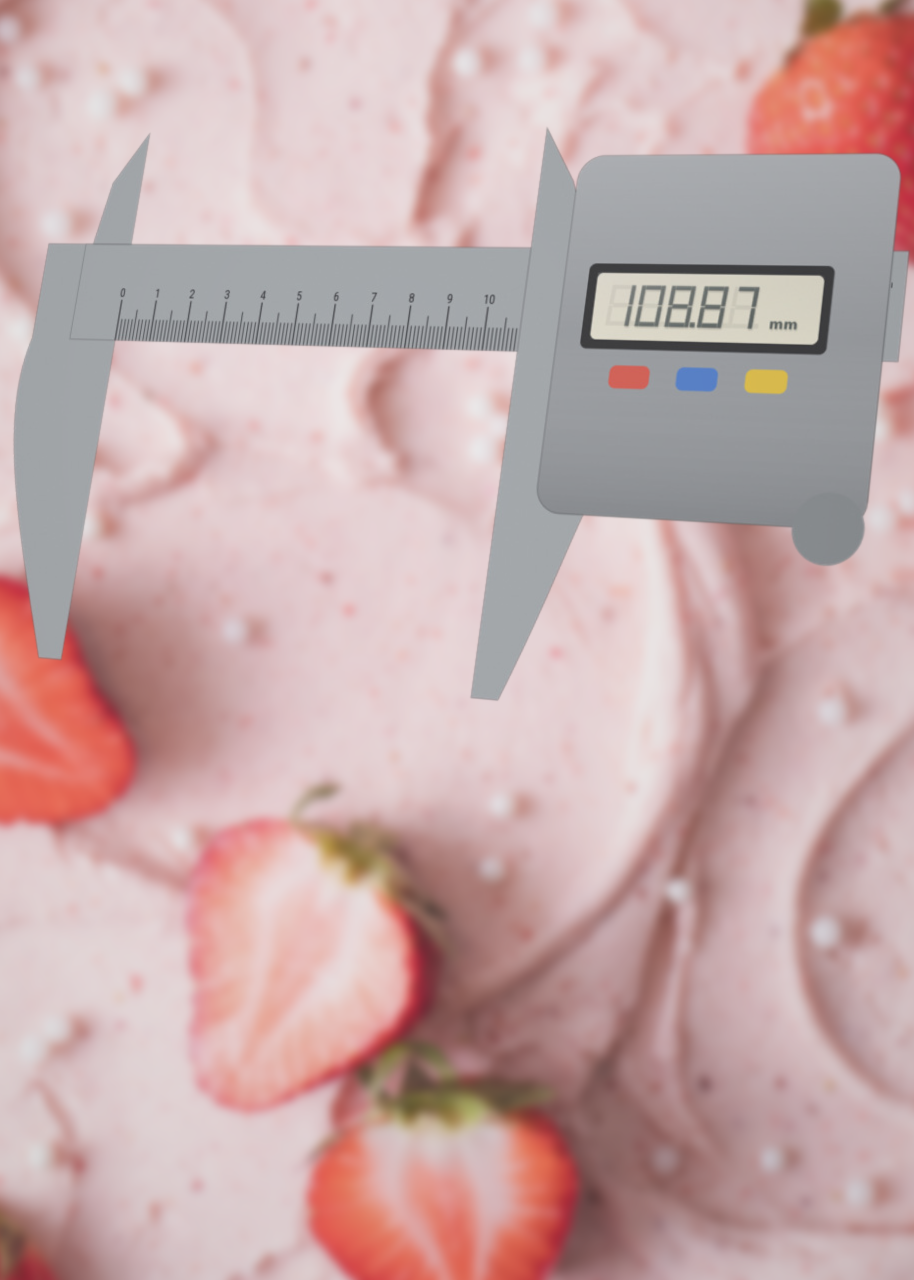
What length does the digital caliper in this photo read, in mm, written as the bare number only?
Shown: 108.87
